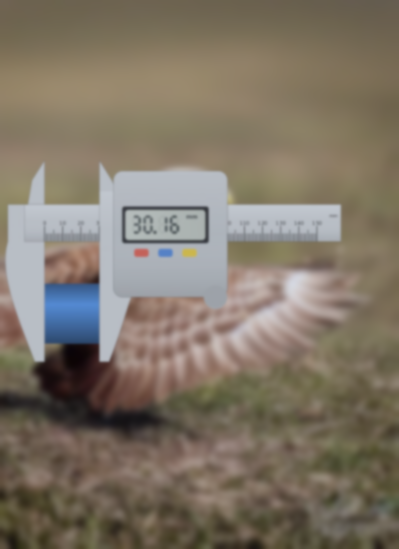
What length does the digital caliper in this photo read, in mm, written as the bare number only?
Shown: 30.16
